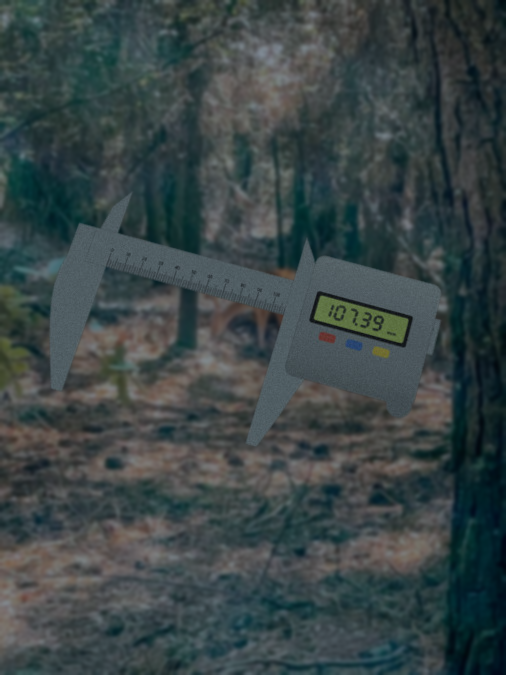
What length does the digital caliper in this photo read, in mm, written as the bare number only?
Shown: 107.39
